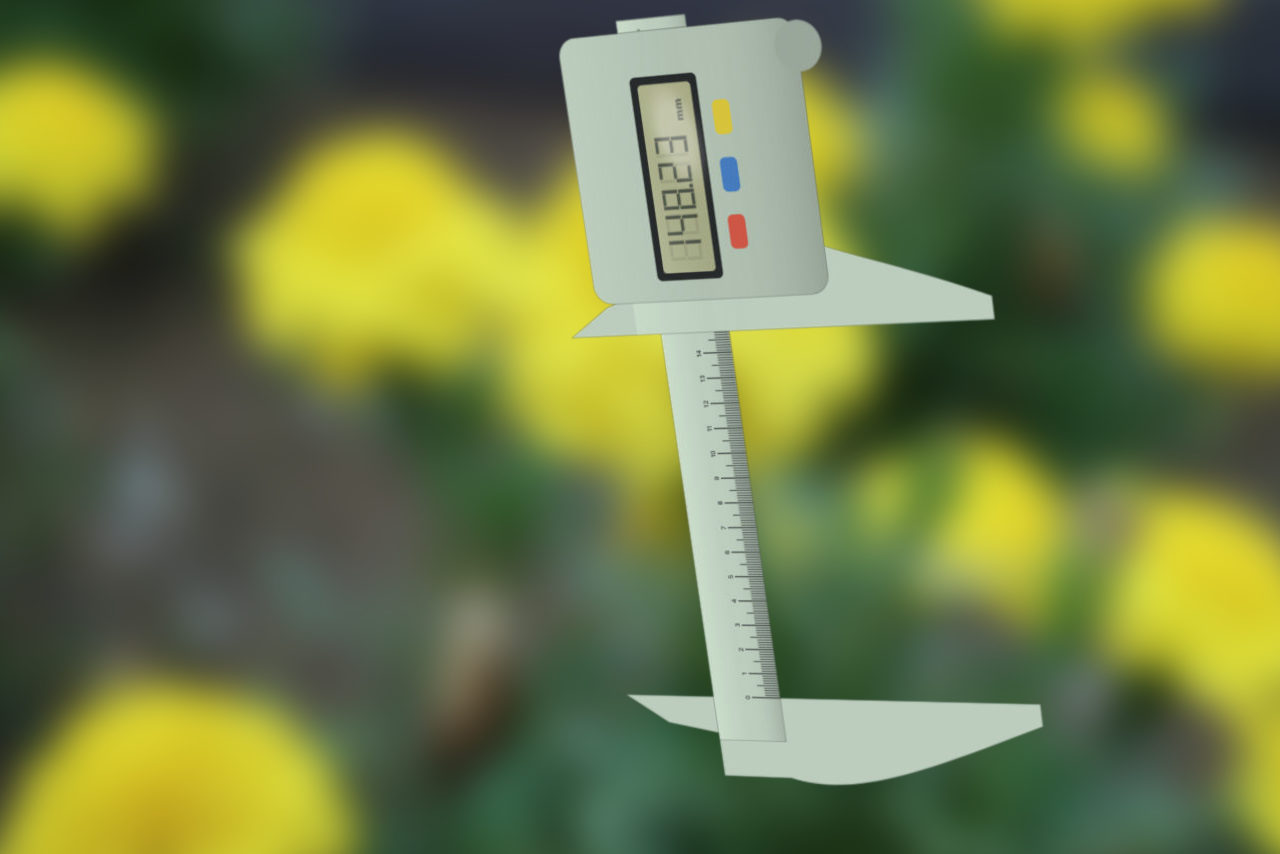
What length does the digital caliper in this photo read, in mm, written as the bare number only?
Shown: 148.23
